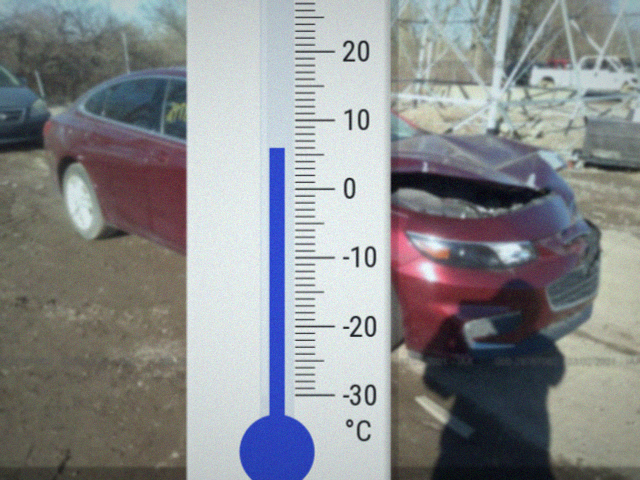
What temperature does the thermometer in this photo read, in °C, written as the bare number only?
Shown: 6
